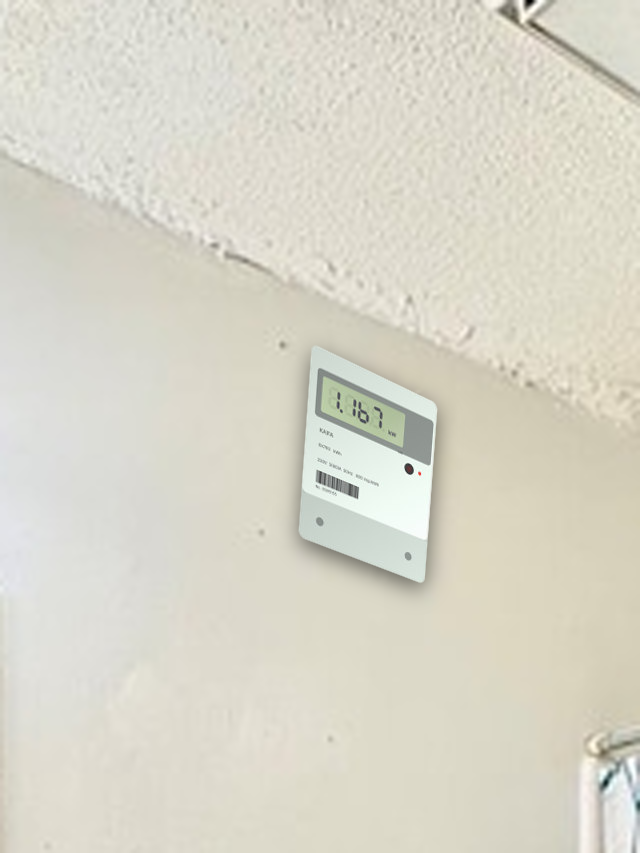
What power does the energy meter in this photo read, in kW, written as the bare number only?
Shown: 1.167
